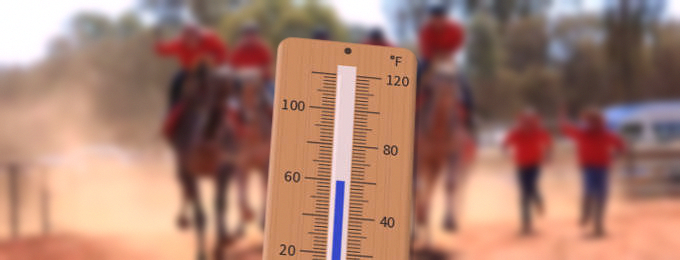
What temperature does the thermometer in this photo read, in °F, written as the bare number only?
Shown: 60
